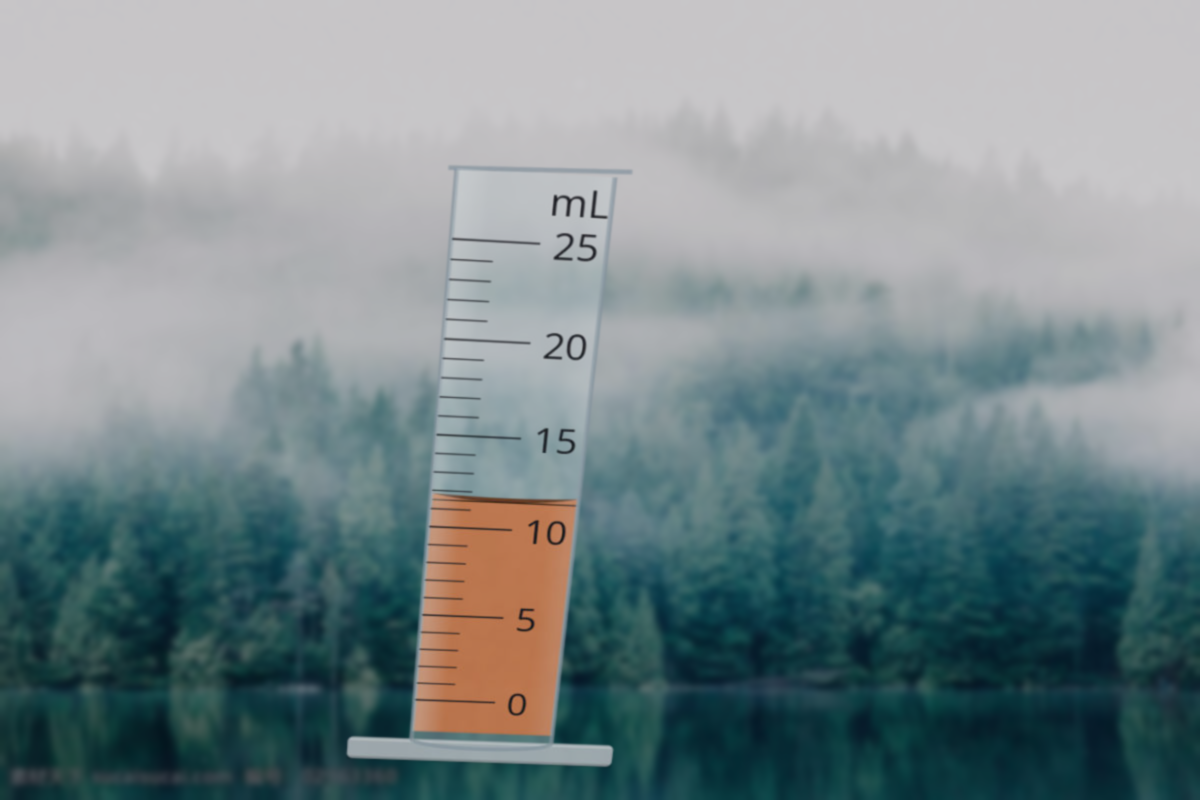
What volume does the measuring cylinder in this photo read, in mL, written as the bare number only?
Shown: 11.5
